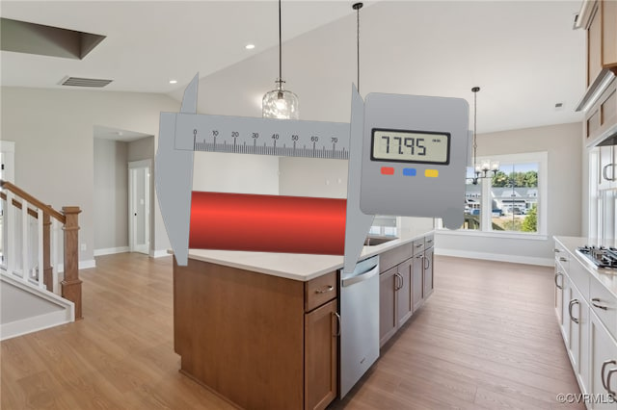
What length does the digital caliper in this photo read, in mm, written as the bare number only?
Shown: 77.95
